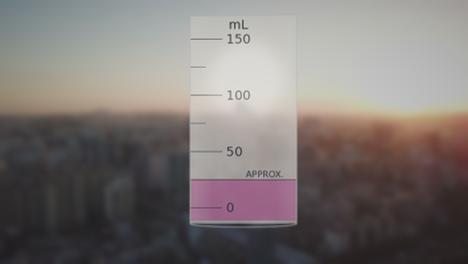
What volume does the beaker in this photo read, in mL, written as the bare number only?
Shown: 25
